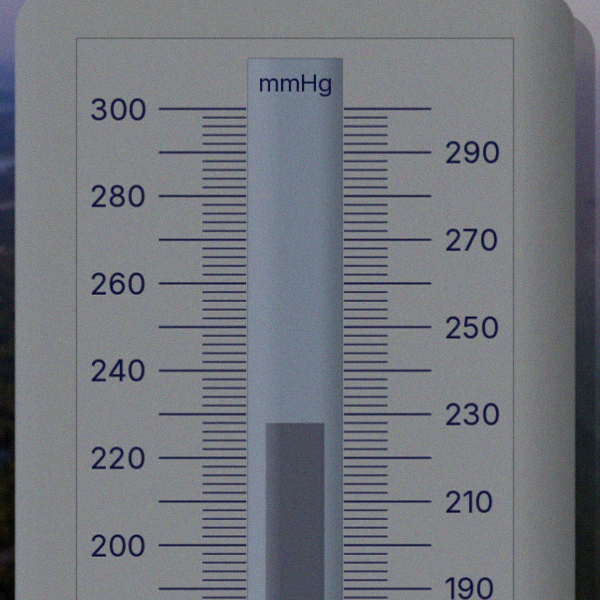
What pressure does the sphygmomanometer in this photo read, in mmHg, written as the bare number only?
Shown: 228
